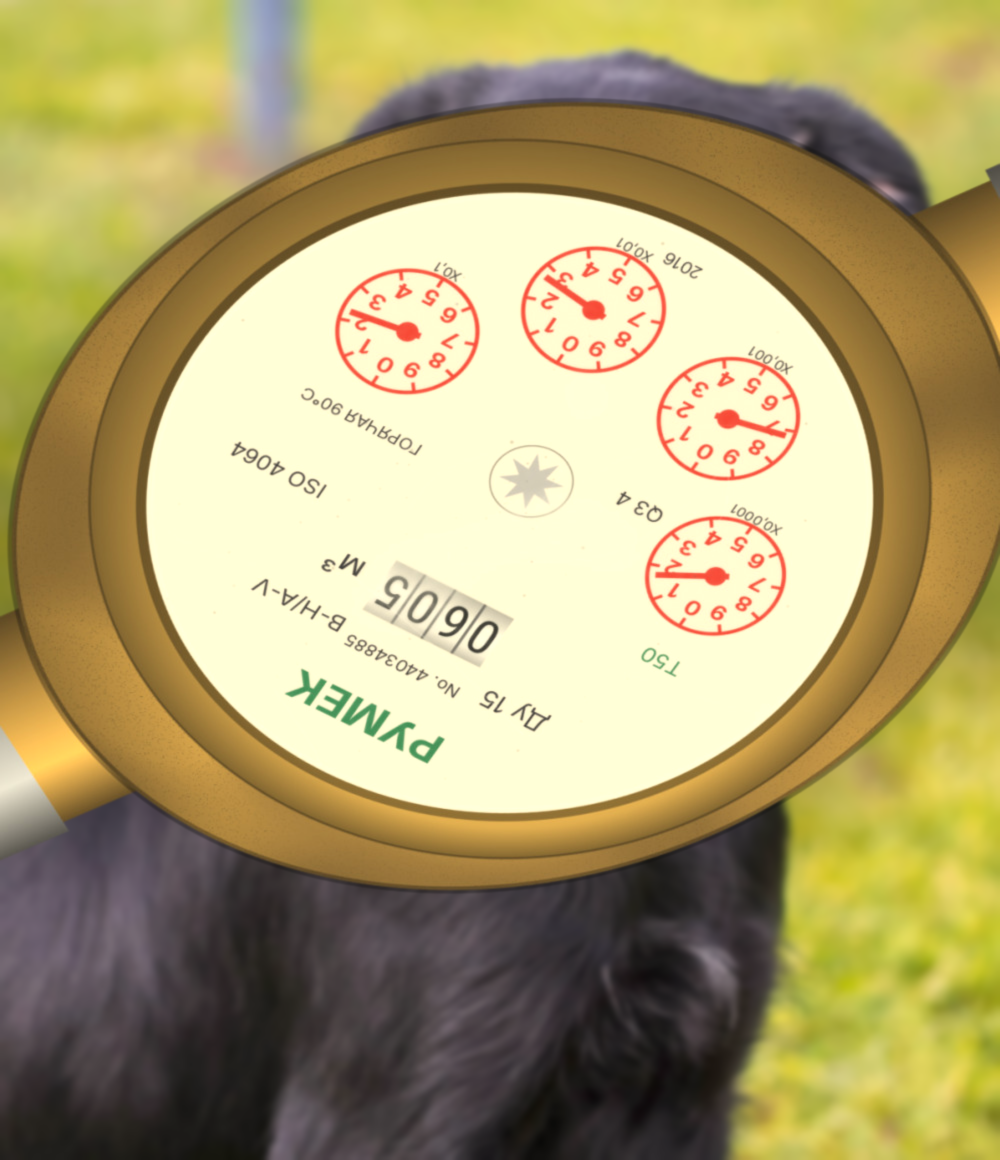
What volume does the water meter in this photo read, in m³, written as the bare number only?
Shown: 605.2271
